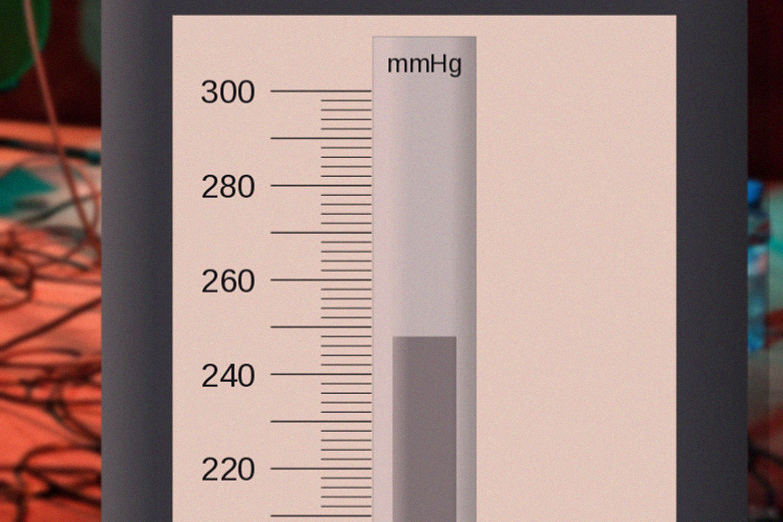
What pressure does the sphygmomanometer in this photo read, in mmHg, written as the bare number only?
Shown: 248
